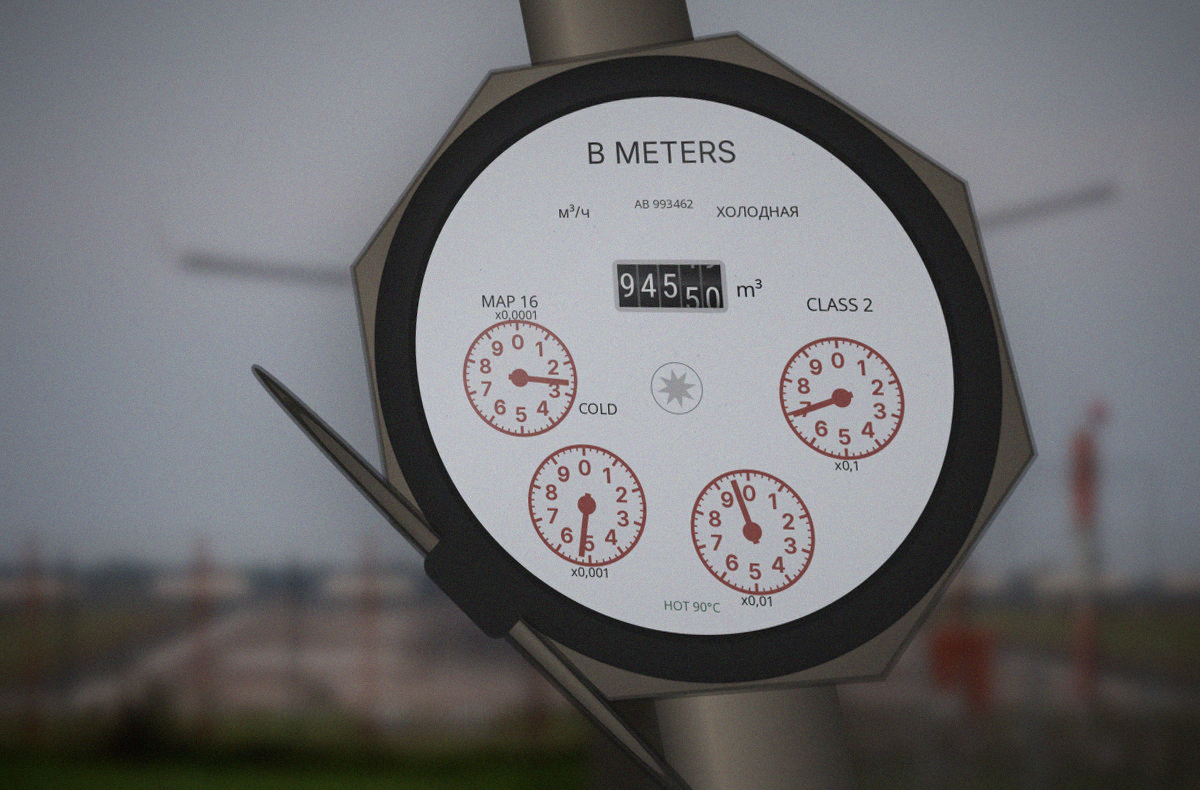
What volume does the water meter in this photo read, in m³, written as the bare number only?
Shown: 94549.6952
